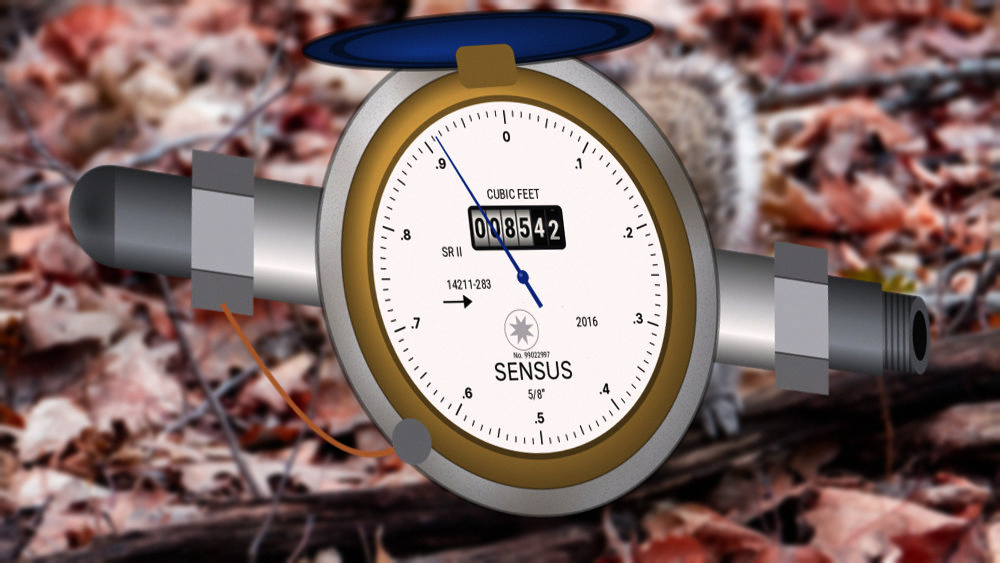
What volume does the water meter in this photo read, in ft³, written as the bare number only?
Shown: 8541.91
